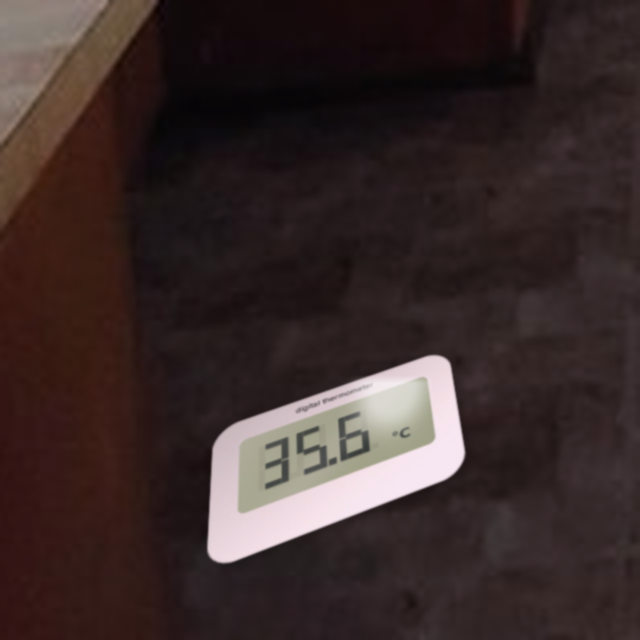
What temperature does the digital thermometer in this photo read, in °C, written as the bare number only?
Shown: 35.6
